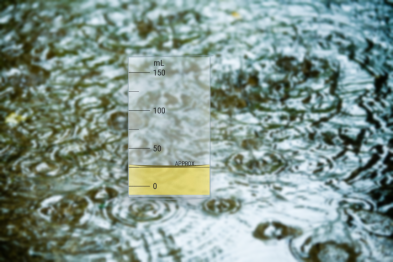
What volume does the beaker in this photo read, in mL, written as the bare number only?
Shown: 25
